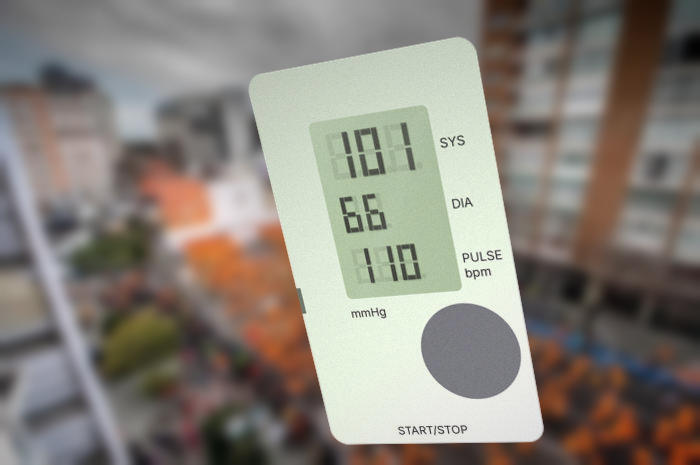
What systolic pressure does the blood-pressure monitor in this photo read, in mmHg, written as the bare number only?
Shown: 101
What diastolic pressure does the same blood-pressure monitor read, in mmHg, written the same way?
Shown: 66
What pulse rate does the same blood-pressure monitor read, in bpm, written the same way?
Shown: 110
